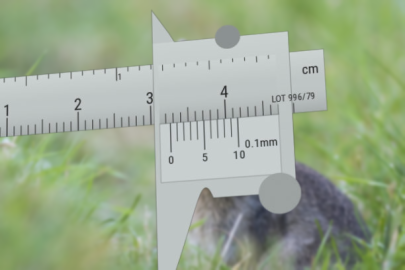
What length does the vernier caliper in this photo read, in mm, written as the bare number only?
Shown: 32.6
